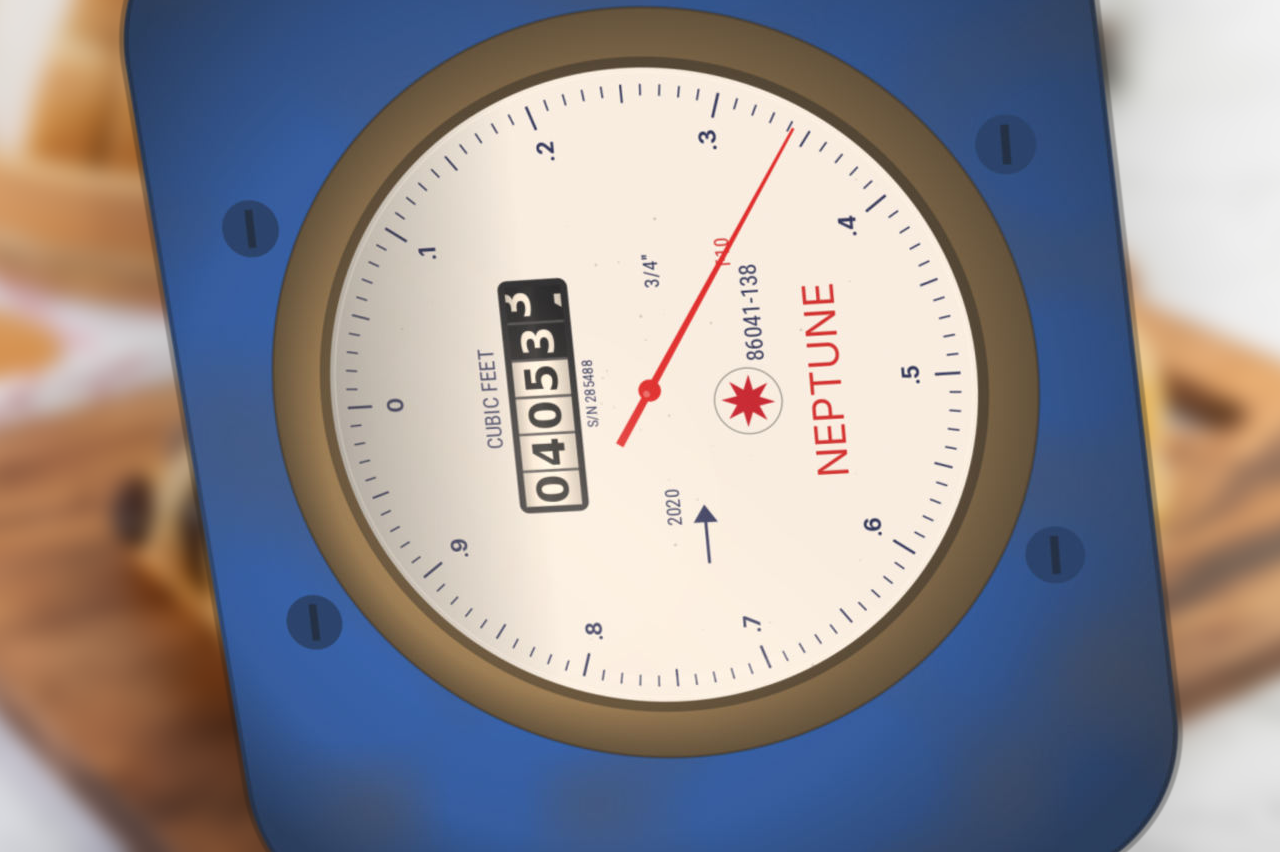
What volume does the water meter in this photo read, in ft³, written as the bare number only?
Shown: 40533.34
